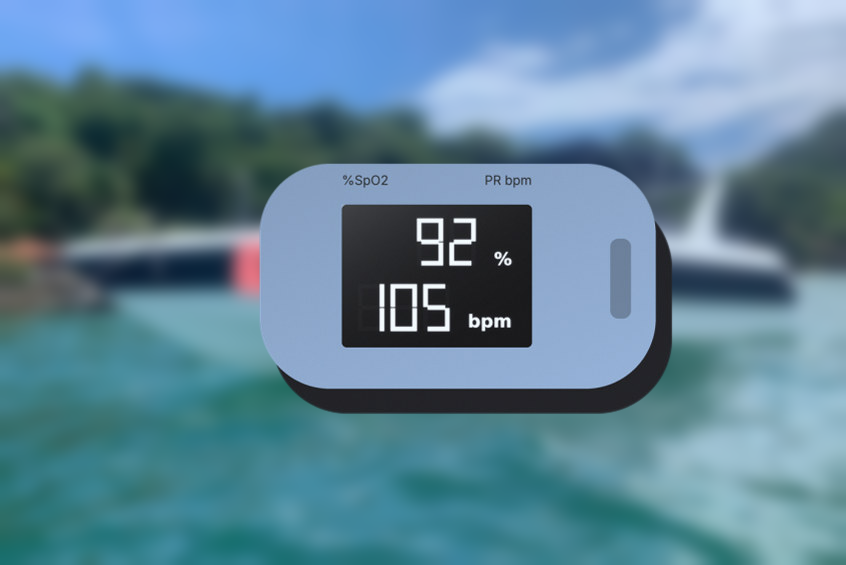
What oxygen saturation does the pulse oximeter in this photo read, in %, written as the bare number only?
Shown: 92
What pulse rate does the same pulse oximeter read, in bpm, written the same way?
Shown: 105
